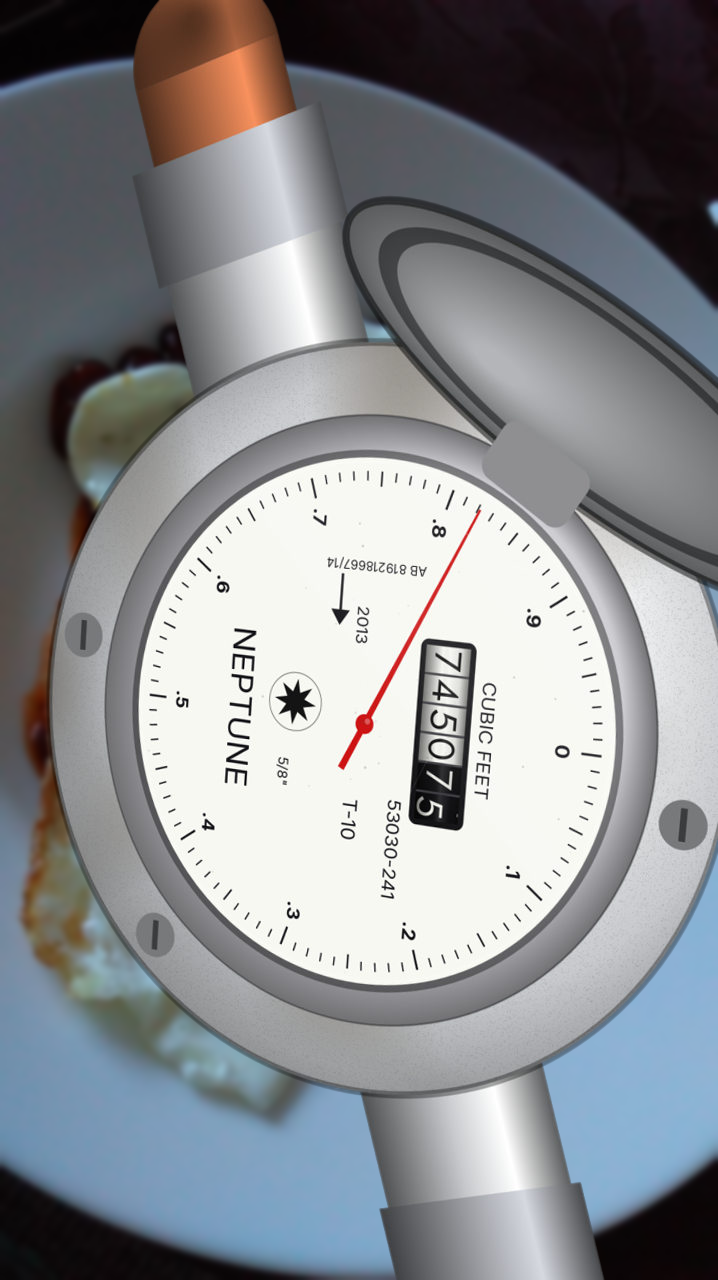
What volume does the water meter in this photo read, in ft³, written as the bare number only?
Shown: 745074.82
